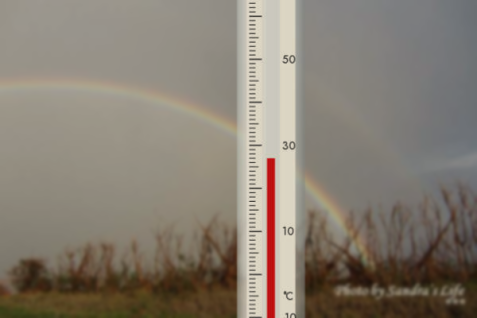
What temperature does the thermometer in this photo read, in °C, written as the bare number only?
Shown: 27
